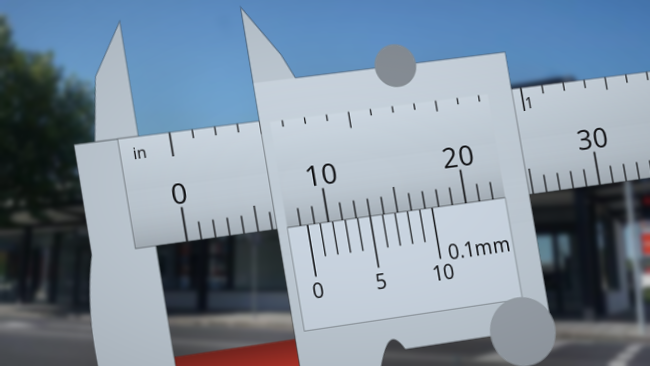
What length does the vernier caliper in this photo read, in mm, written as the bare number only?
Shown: 8.5
